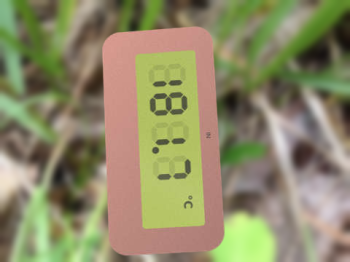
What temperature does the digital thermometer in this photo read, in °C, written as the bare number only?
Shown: 181.7
